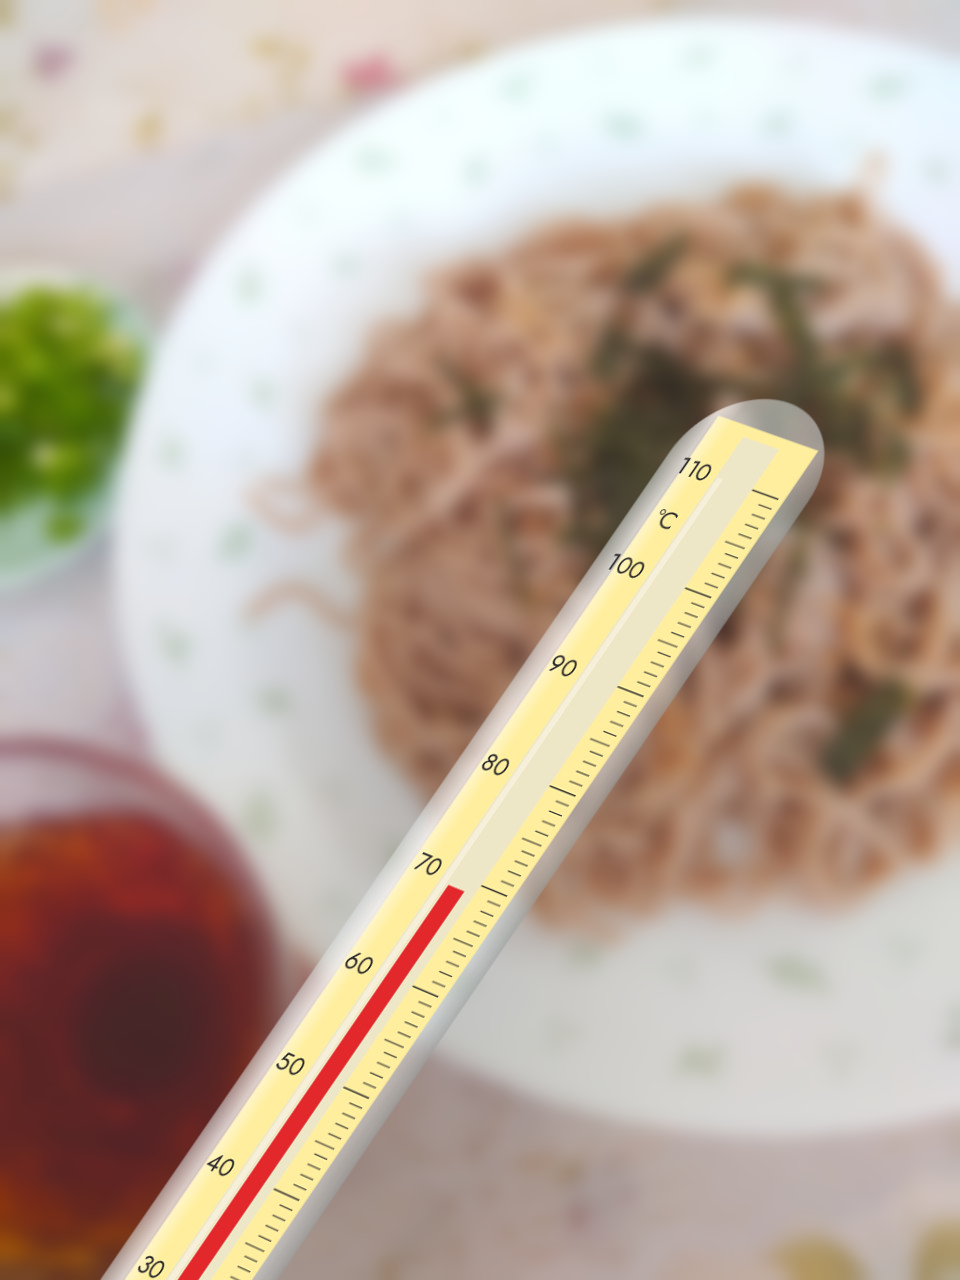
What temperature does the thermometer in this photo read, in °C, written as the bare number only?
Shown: 69
